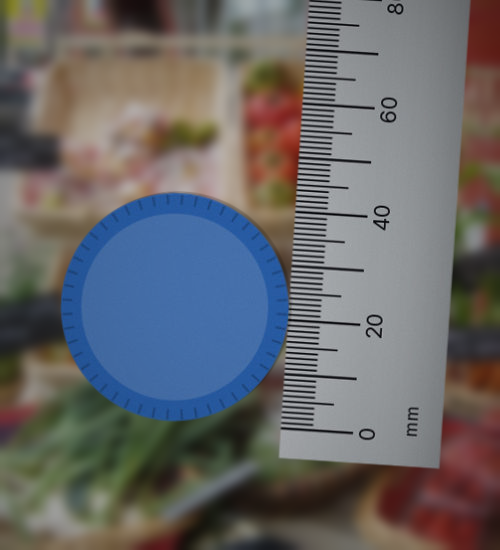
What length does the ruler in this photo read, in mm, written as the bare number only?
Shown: 42
